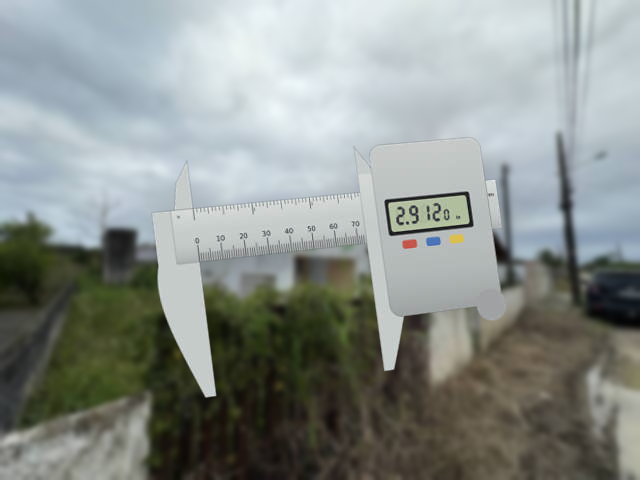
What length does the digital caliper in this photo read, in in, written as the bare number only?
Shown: 2.9120
